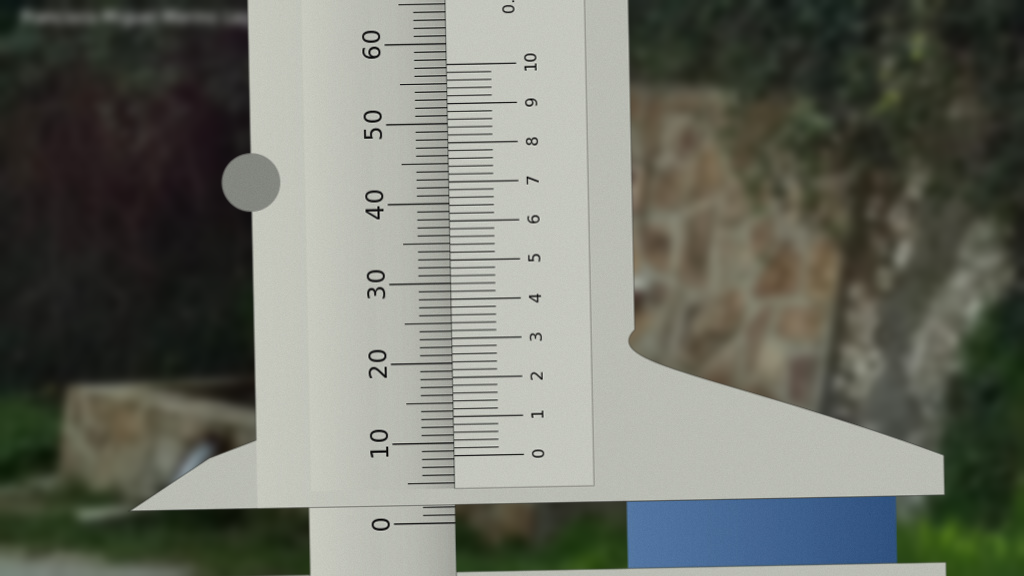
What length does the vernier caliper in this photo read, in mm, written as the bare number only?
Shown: 8.4
